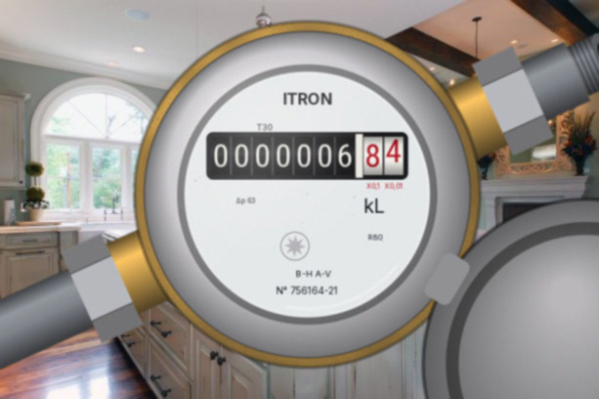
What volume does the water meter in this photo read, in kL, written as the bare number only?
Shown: 6.84
